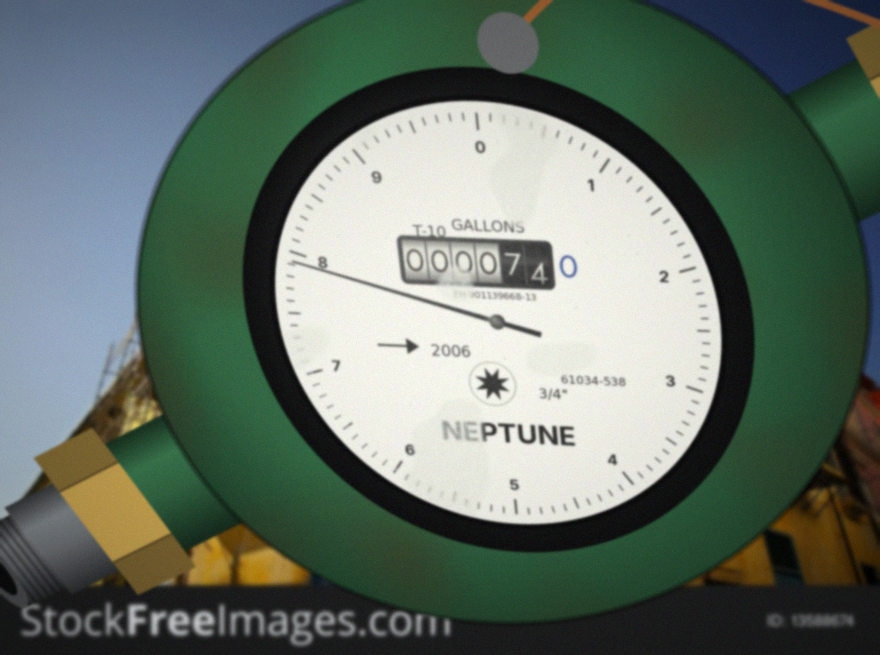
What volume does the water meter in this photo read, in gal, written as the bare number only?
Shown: 737.9
